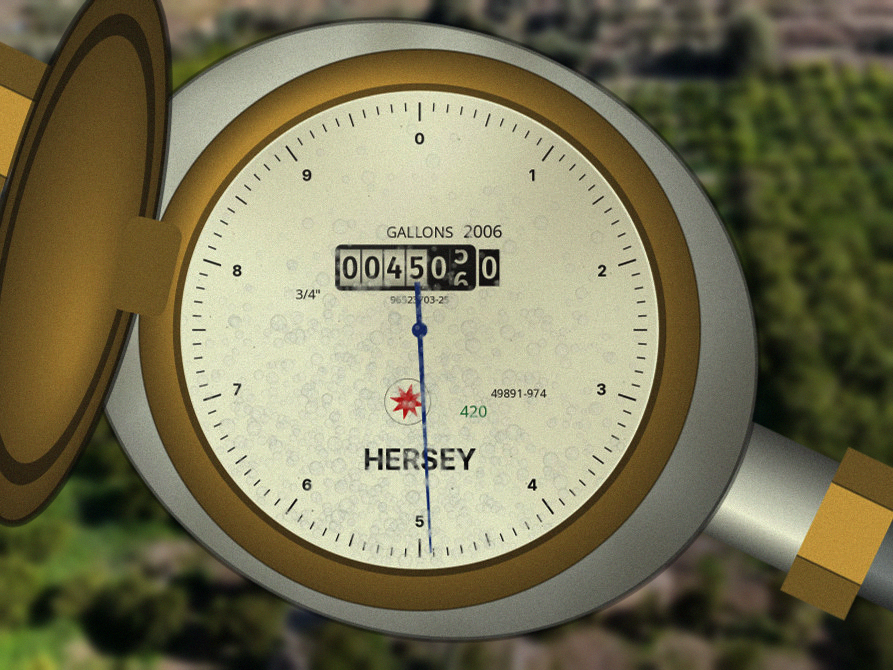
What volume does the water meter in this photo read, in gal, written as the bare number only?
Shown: 45054.9
